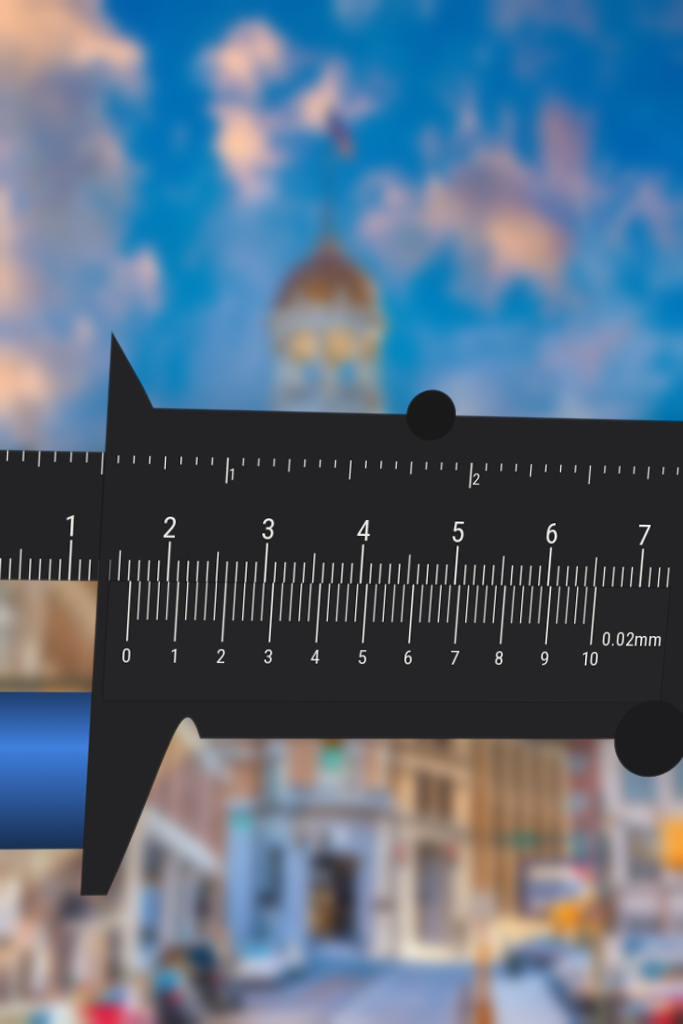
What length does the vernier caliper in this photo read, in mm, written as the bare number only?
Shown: 16.2
